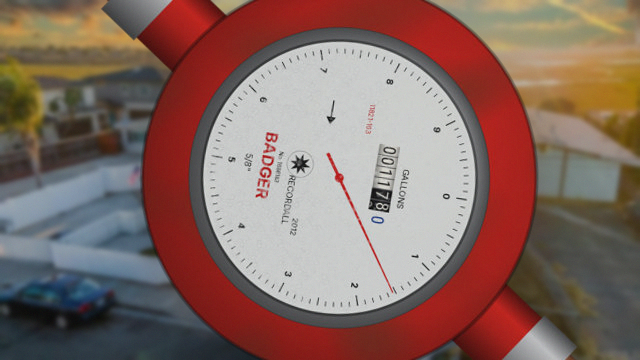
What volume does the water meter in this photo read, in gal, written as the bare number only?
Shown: 11781.5
